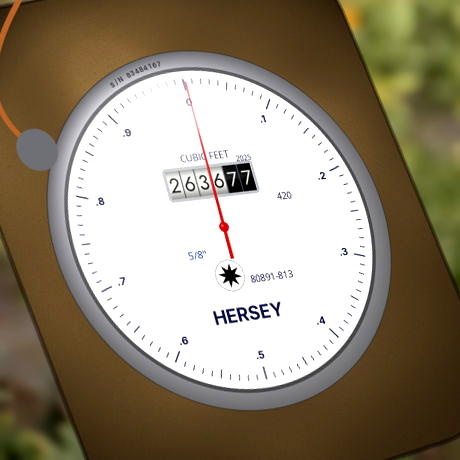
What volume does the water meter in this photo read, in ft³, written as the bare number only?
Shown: 263677.00
